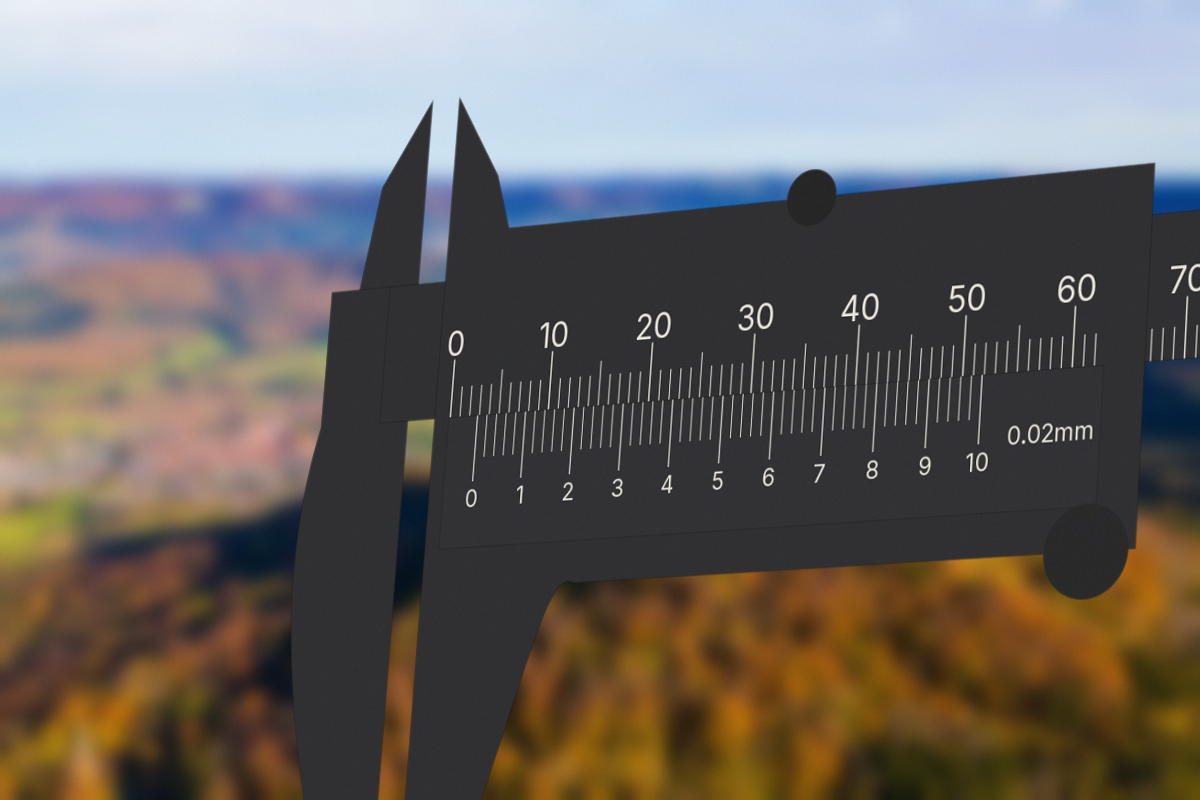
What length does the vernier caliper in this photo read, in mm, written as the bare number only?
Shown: 2.8
